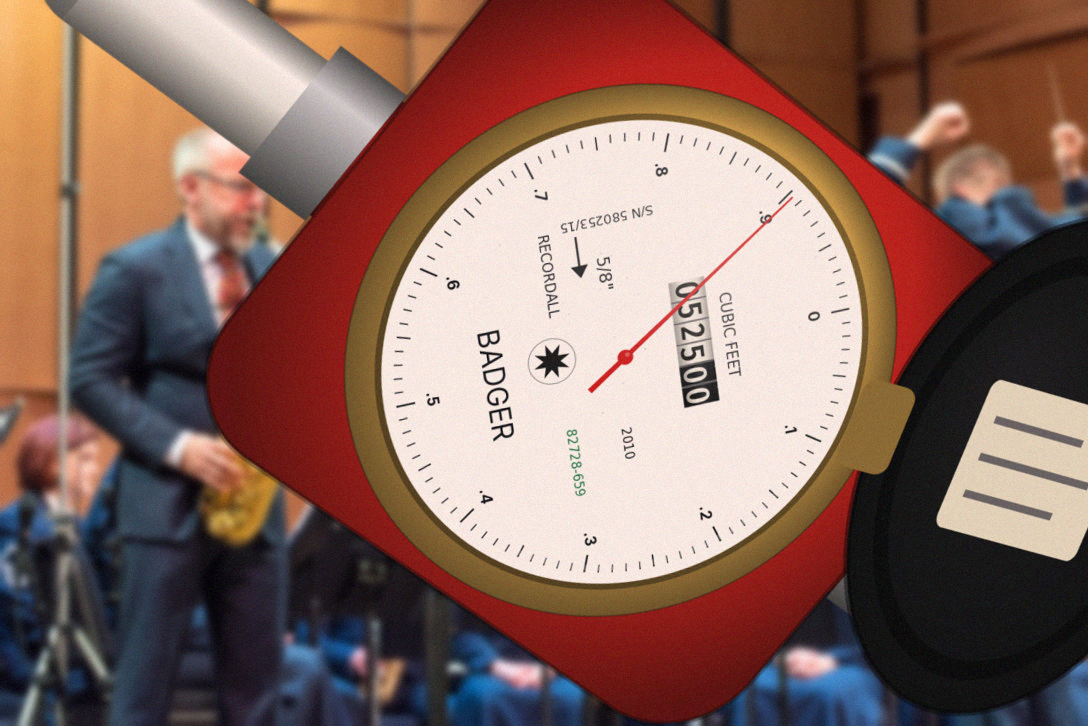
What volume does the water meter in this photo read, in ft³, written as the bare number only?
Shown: 52499.90
